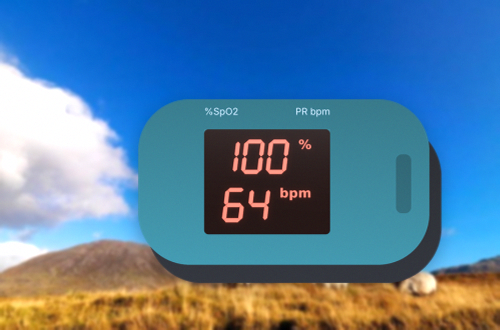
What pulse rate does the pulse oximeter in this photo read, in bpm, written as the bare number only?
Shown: 64
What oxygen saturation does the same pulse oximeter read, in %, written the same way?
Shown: 100
